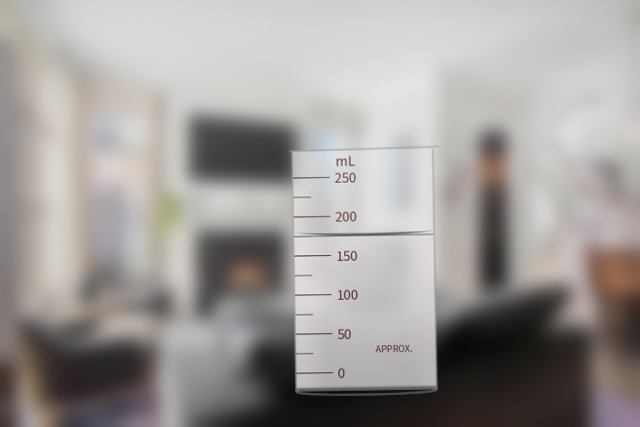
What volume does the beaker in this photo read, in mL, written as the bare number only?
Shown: 175
